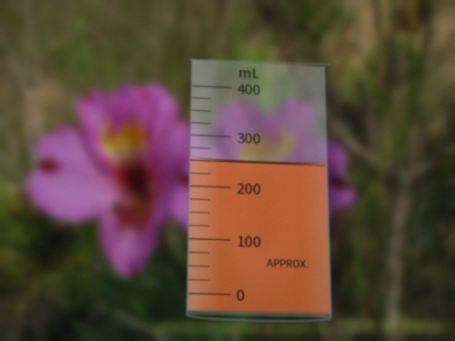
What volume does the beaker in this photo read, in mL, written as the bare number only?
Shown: 250
